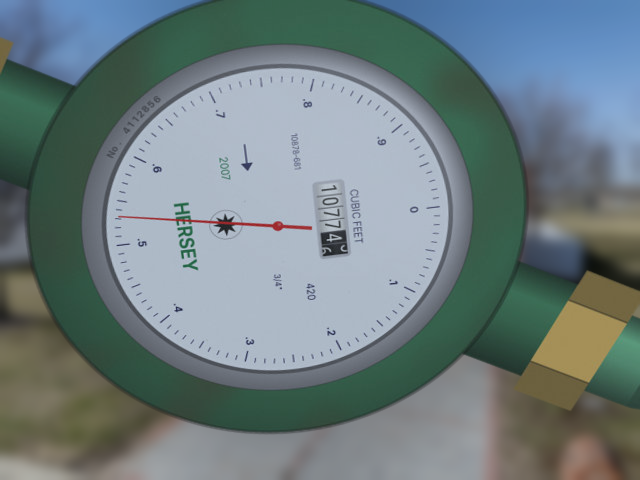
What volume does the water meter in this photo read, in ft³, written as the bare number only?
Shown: 107745.53
